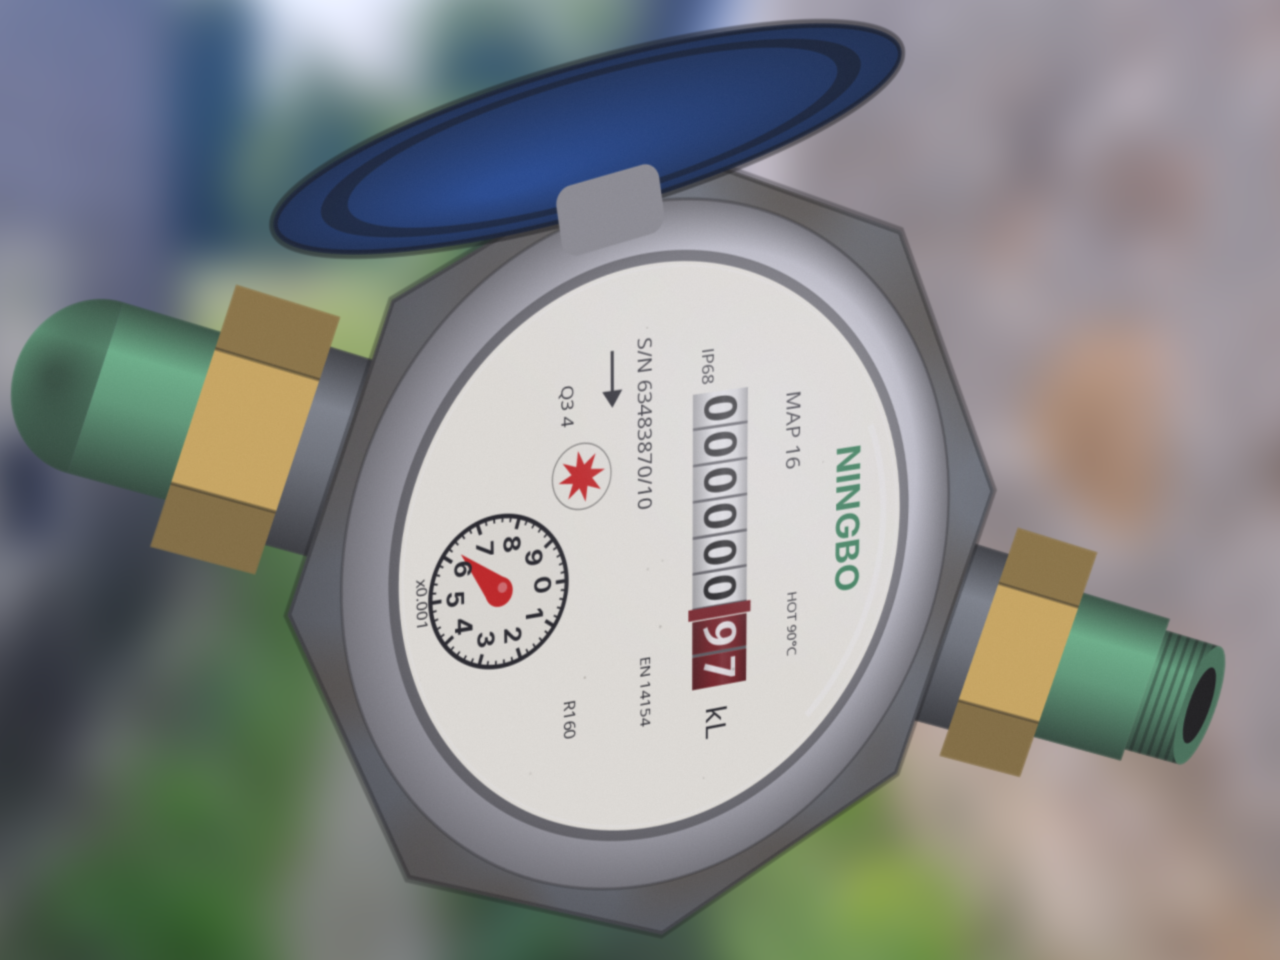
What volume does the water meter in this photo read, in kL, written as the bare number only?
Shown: 0.976
